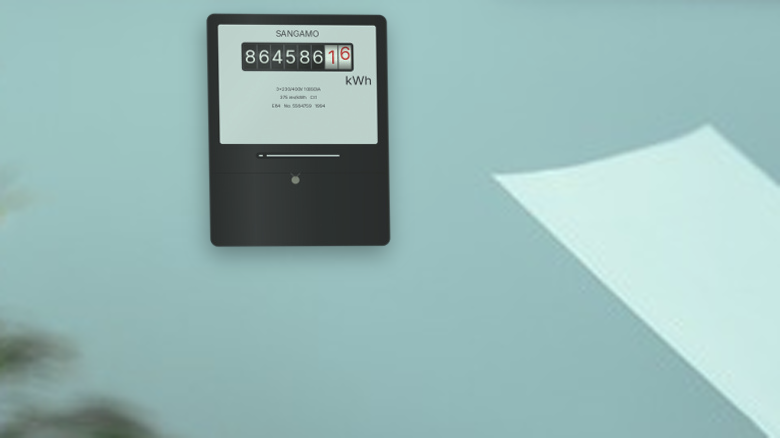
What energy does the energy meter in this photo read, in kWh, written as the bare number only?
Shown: 864586.16
